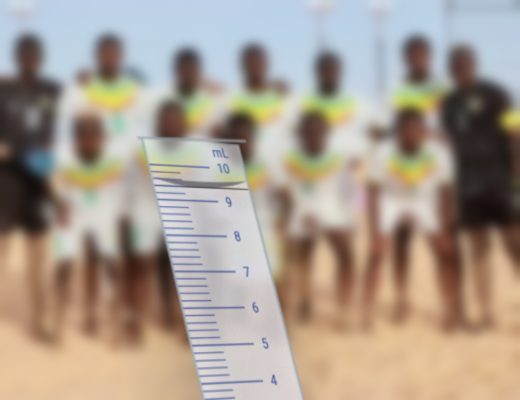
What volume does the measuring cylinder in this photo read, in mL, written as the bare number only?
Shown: 9.4
